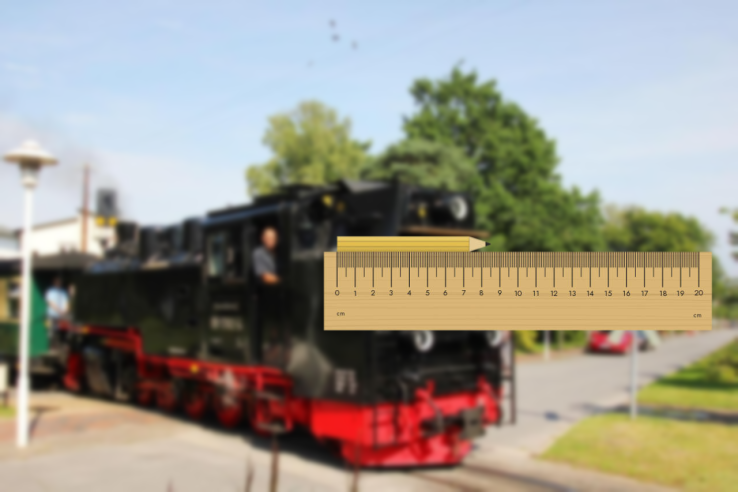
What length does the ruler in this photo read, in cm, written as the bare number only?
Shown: 8.5
